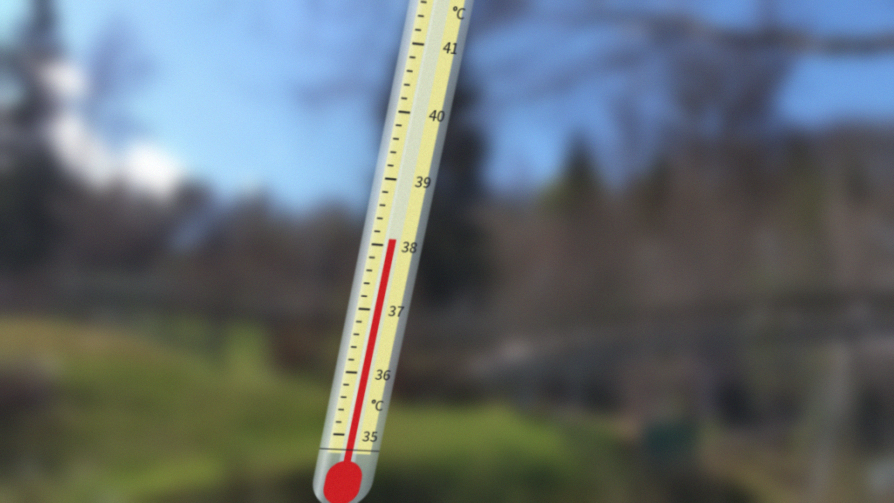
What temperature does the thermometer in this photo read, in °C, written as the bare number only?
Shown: 38.1
